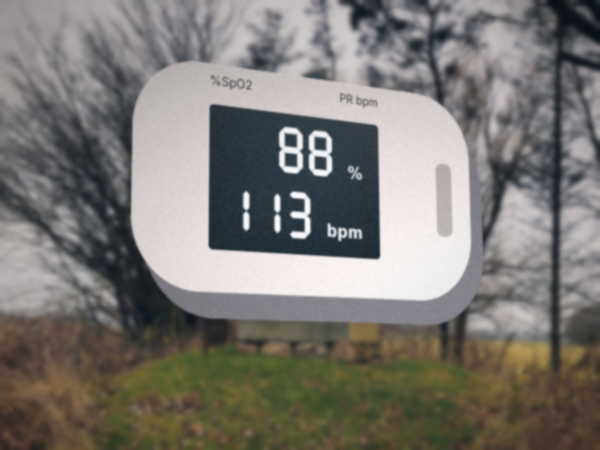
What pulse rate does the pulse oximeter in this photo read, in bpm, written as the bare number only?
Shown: 113
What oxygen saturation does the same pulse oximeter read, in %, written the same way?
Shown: 88
